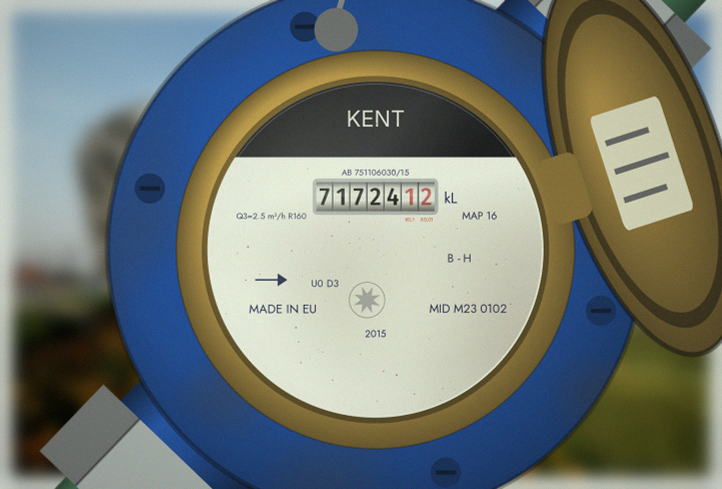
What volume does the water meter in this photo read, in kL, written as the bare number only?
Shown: 71724.12
